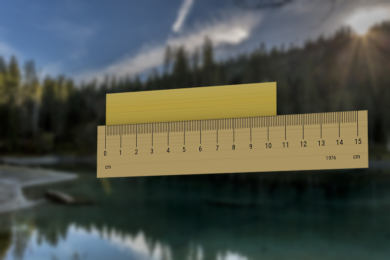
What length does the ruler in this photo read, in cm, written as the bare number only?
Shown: 10.5
